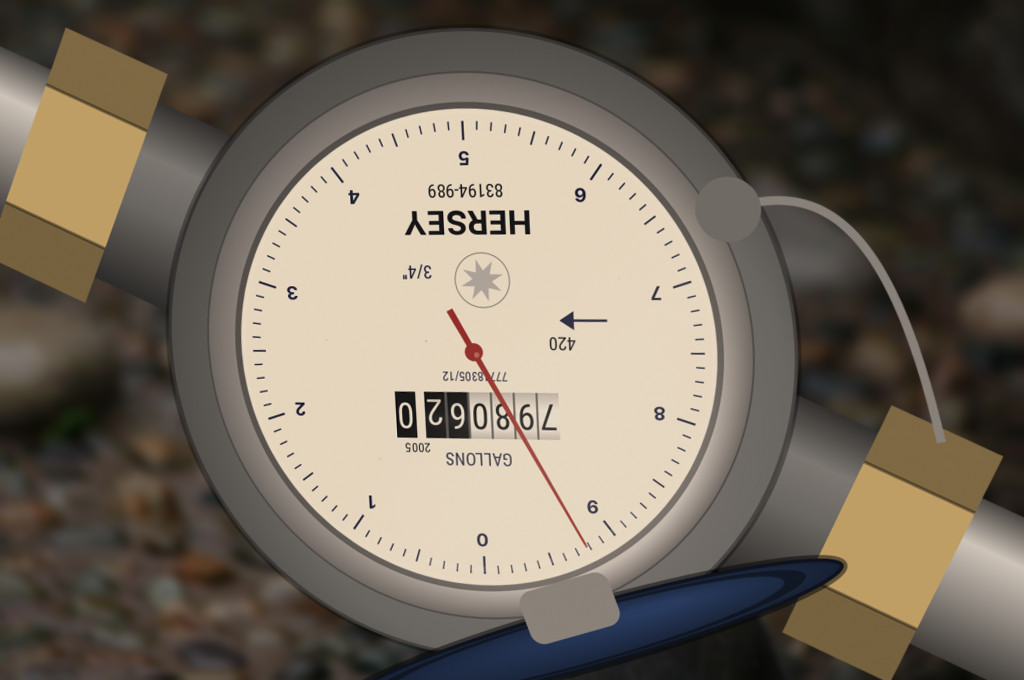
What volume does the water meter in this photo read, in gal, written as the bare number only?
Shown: 7980619.2
